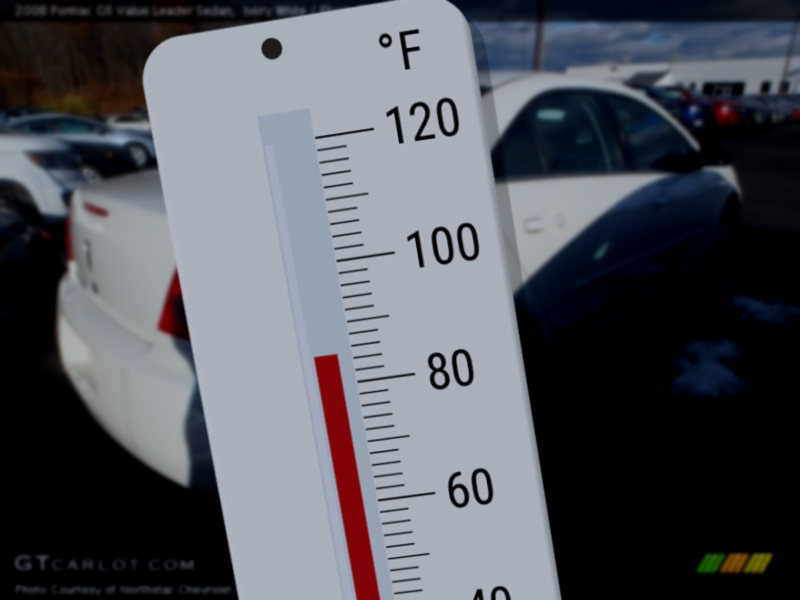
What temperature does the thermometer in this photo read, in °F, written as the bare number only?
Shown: 85
